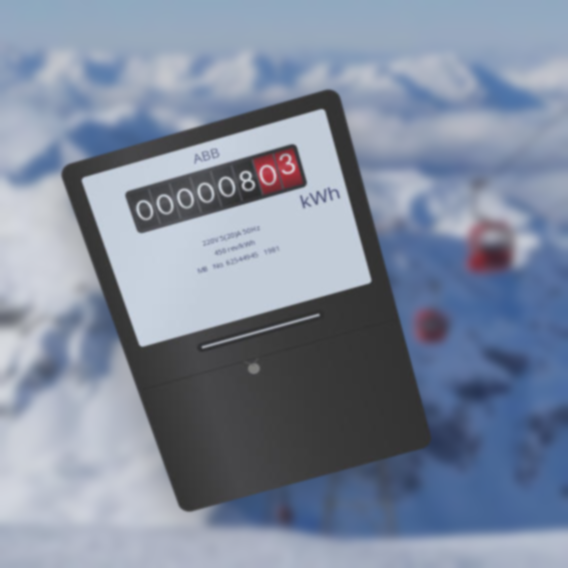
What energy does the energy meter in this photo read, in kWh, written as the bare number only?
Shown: 8.03
